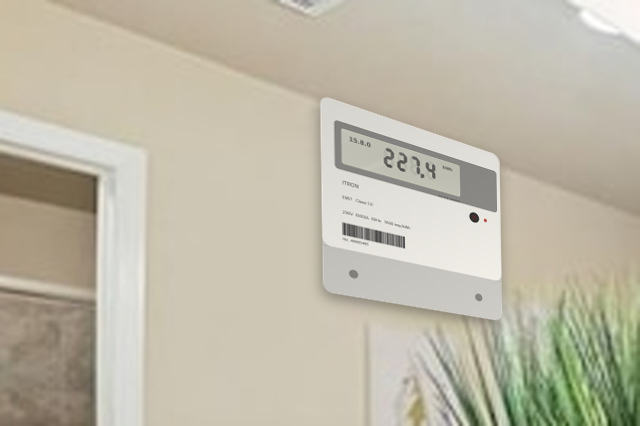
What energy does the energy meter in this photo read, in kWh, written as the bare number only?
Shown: 227.4
